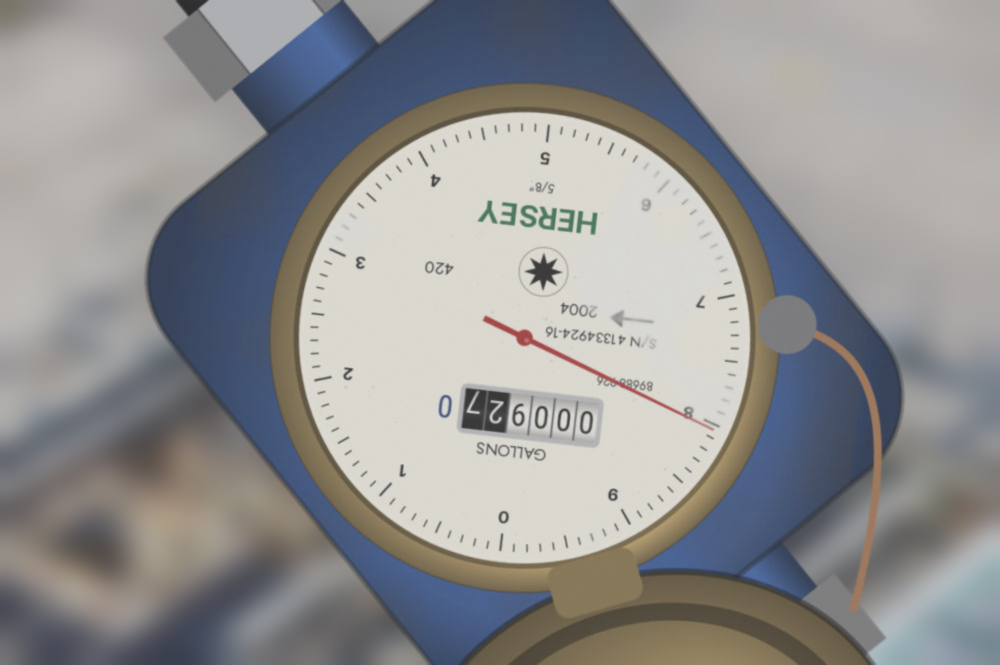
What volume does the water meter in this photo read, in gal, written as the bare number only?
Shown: 9268.0
